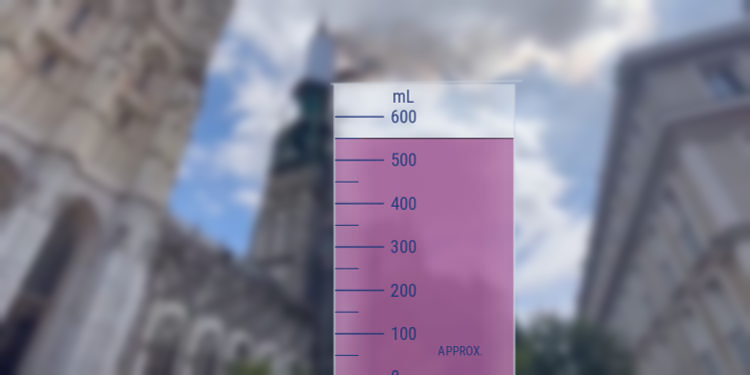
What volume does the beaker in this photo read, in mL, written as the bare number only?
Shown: 550
